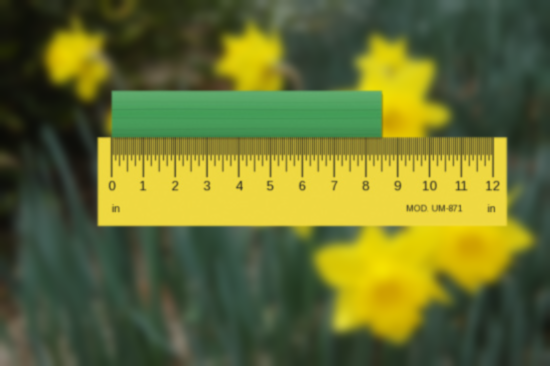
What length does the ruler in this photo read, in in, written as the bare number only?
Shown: 8.5
